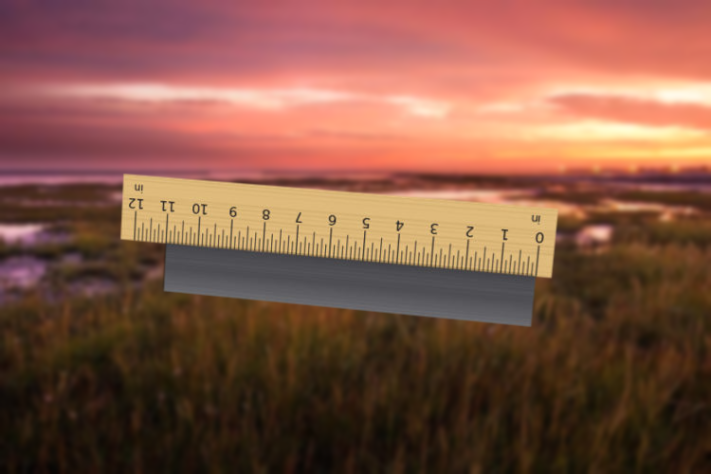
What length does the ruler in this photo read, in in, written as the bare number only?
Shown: 11
